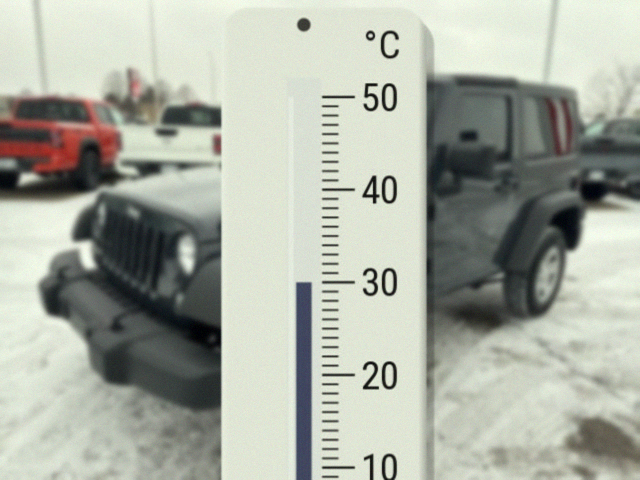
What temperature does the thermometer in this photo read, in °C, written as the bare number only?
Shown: 30
